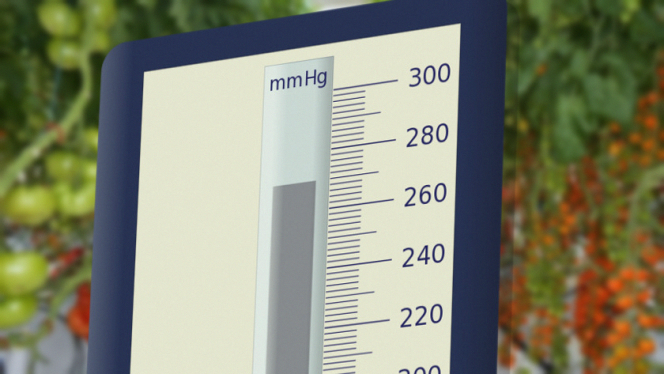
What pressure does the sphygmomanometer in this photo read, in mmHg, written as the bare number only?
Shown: 270
